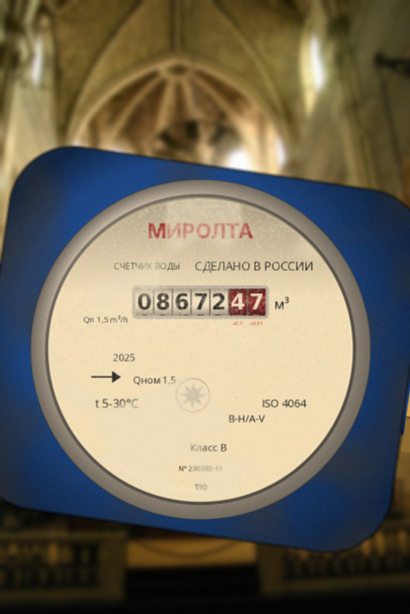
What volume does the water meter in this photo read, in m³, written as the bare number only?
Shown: 8672.47
